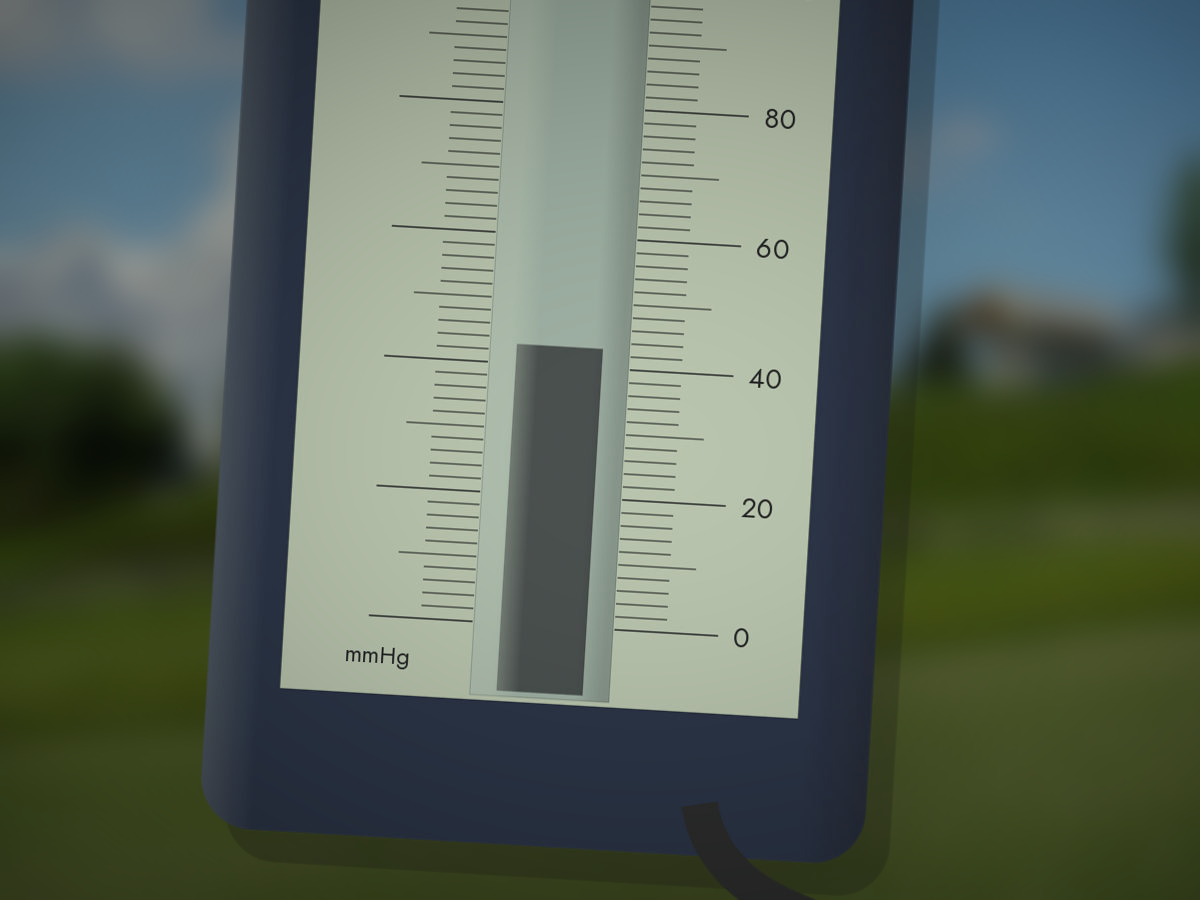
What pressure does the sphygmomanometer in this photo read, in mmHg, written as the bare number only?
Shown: 43
